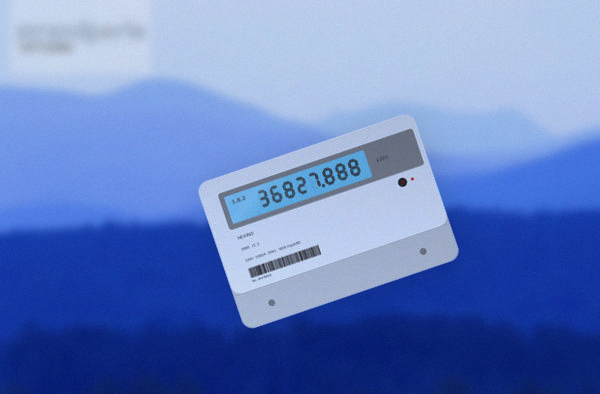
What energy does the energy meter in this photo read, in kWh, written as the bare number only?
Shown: 36827.888
